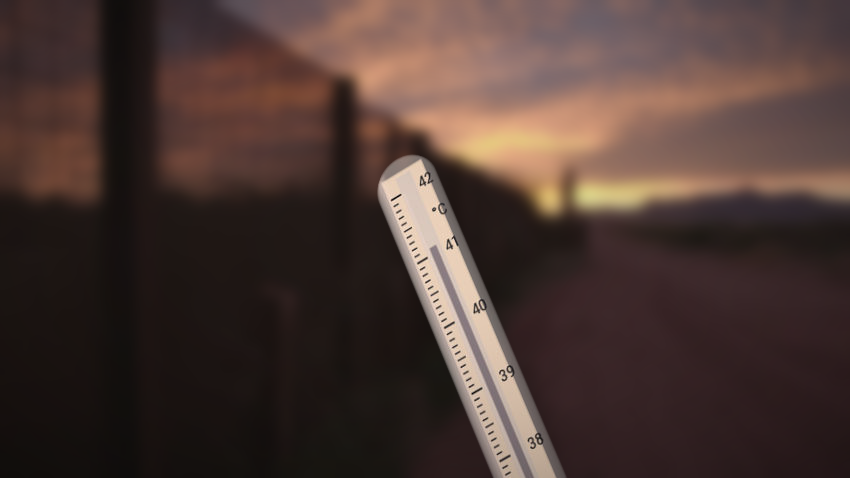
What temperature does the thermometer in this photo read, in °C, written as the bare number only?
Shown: 41.1
